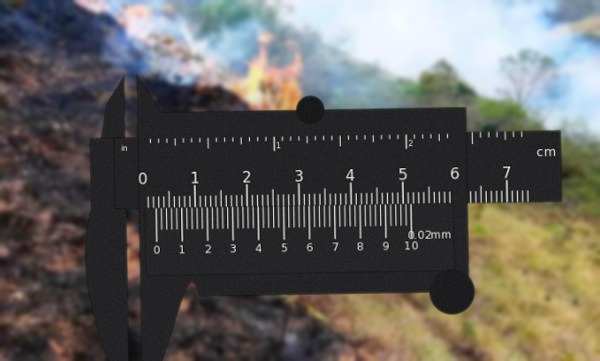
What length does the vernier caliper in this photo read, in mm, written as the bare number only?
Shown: 2.5
